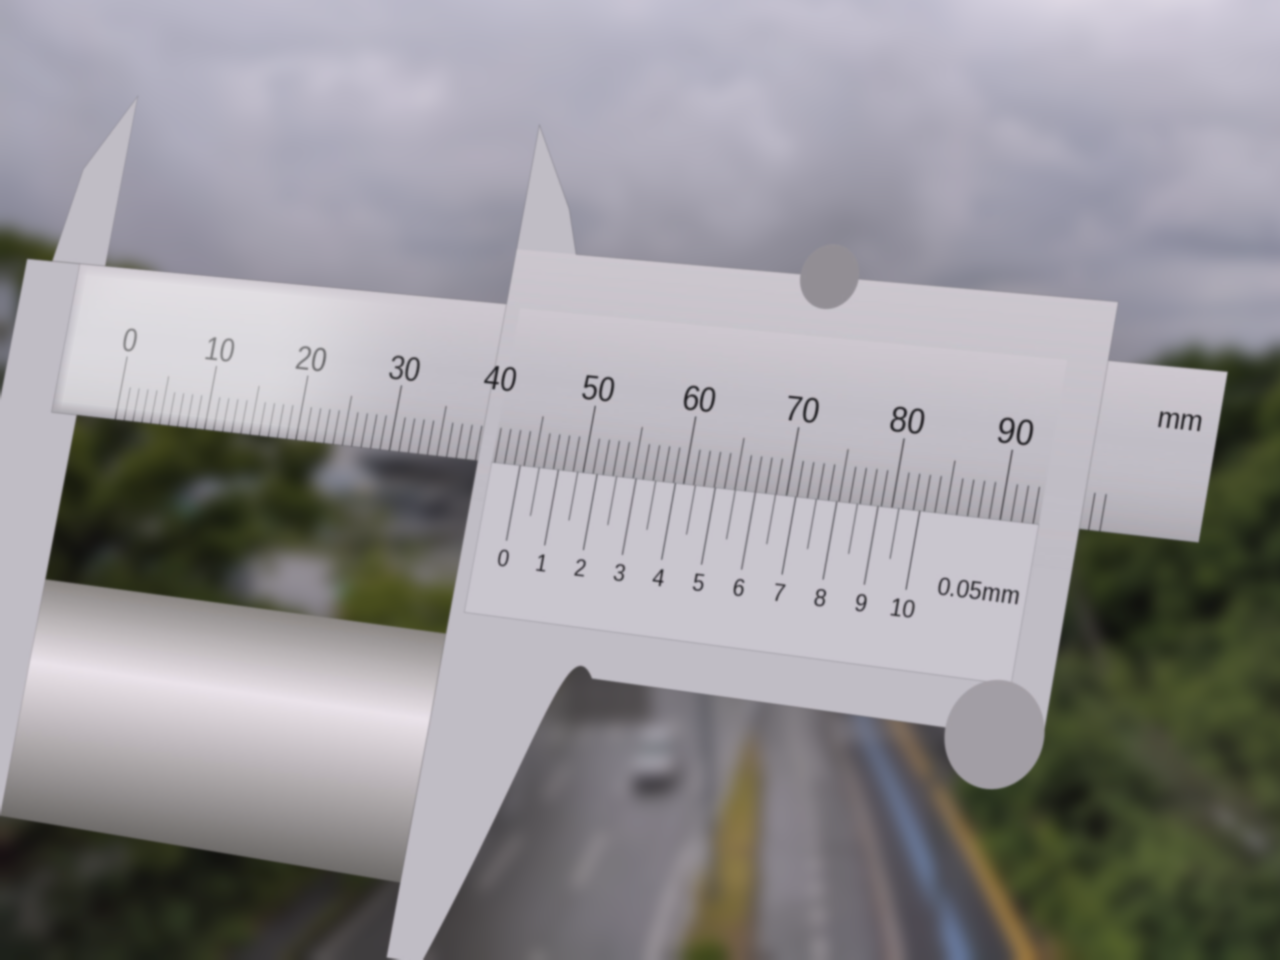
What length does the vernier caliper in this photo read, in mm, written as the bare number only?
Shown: 43.6
